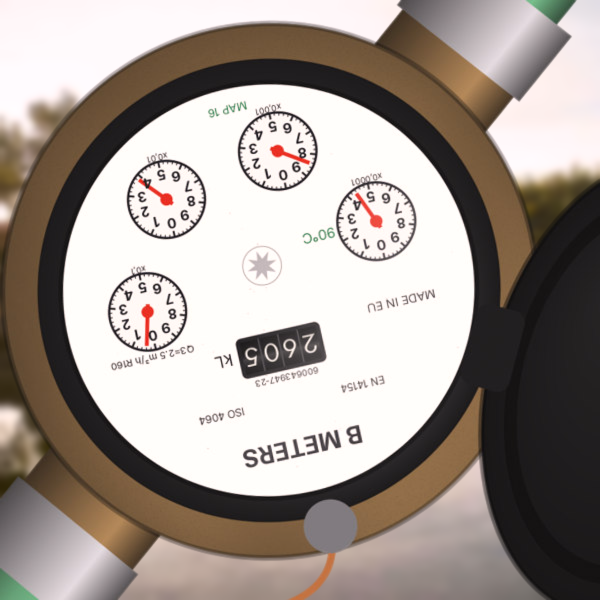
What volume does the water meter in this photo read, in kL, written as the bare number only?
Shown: 2605.0384
